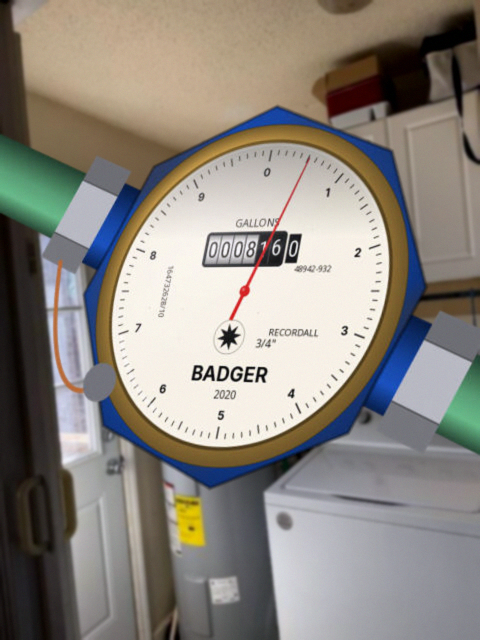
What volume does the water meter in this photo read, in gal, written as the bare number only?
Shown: 8160.5
